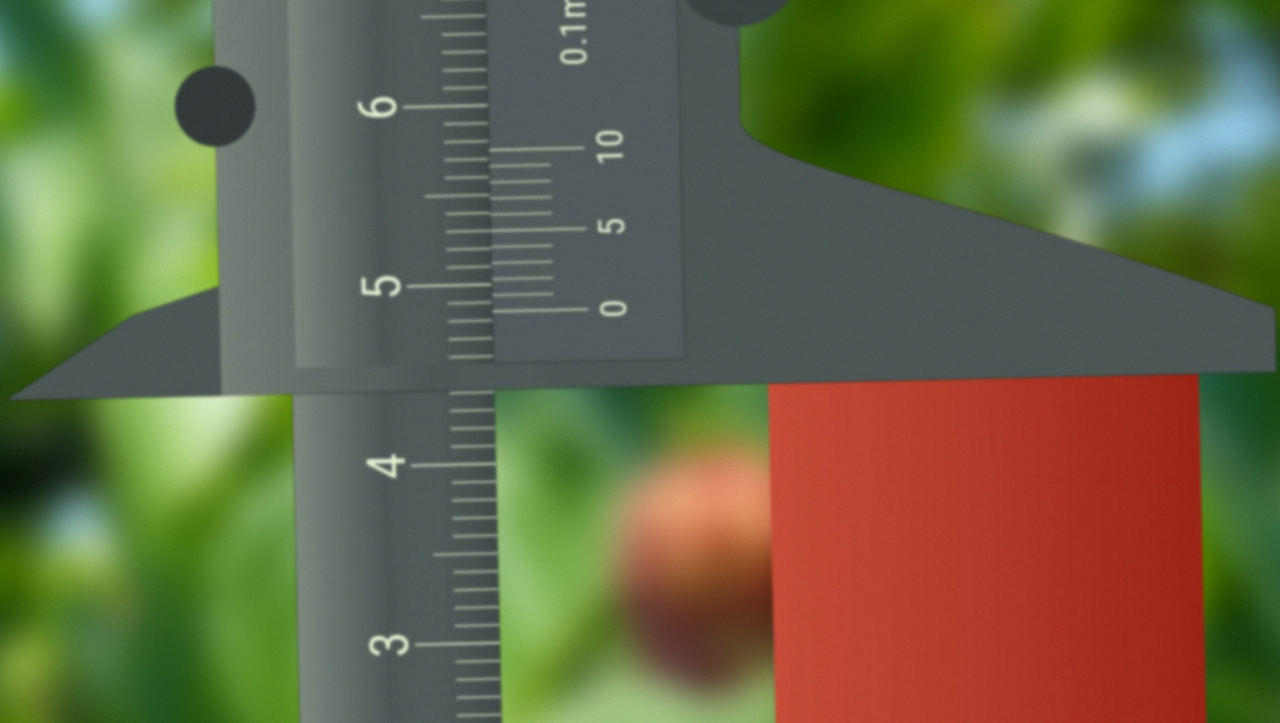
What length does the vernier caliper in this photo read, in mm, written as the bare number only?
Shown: 48.5
